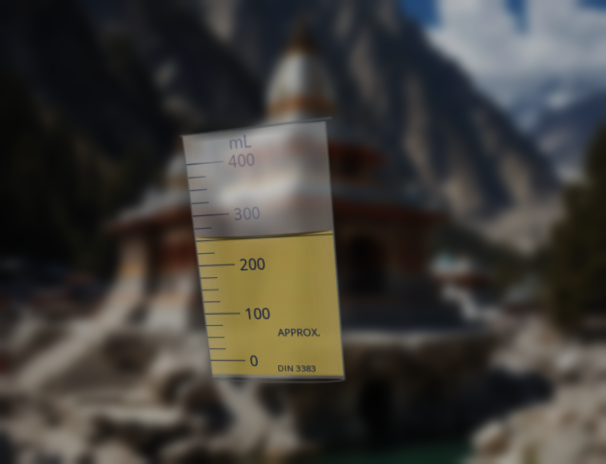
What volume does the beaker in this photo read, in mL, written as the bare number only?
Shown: 250
